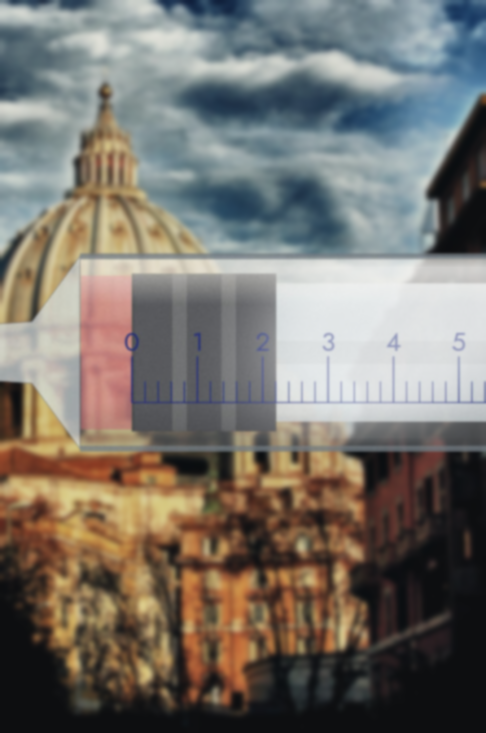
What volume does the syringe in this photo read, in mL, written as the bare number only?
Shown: 0
